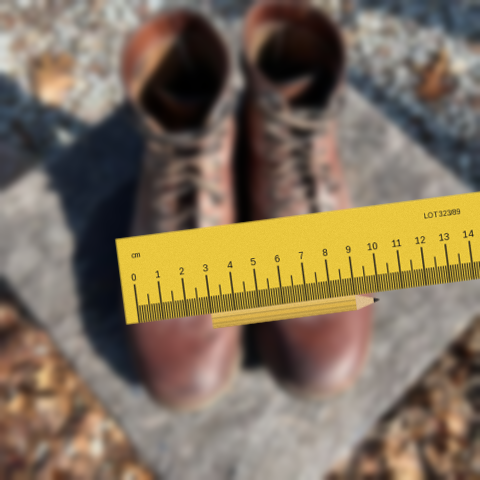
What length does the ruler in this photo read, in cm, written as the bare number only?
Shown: 7
